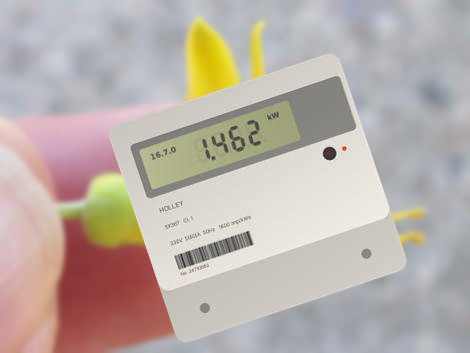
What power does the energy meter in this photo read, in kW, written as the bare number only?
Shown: 1.462
